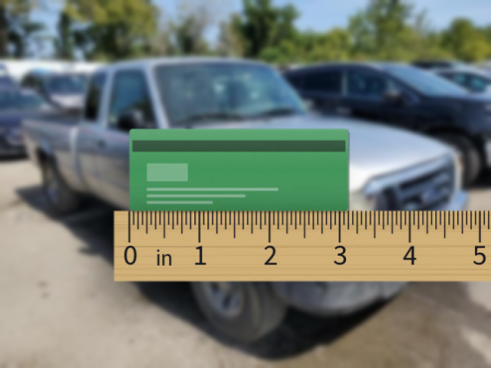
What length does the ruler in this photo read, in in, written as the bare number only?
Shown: 3.125
